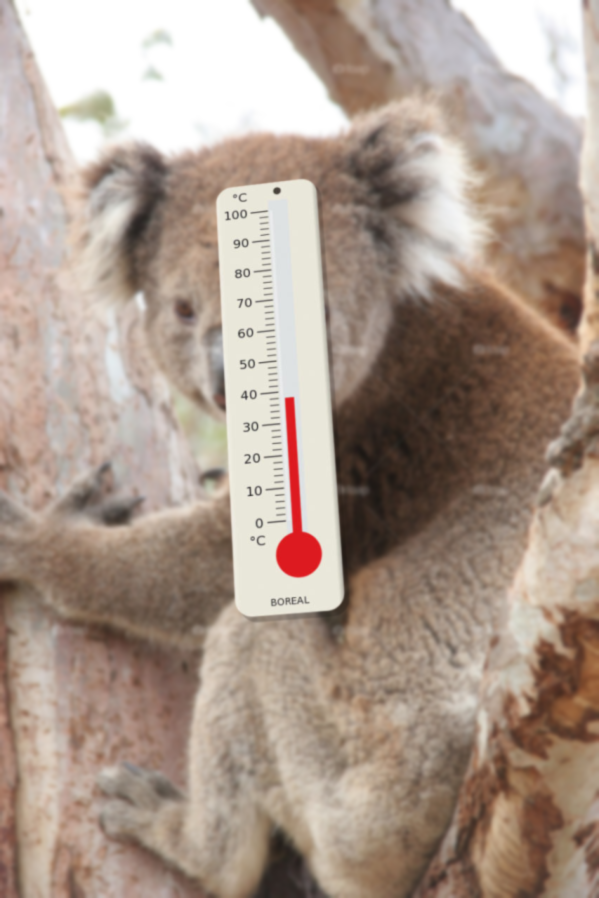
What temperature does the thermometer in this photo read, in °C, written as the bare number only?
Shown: 38
